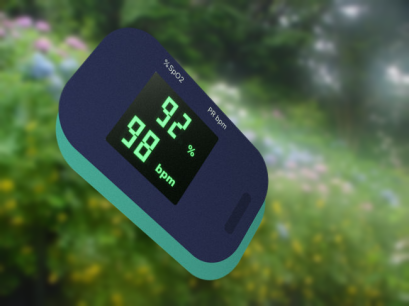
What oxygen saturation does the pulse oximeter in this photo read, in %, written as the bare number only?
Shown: 92
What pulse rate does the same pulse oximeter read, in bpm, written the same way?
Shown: 98
